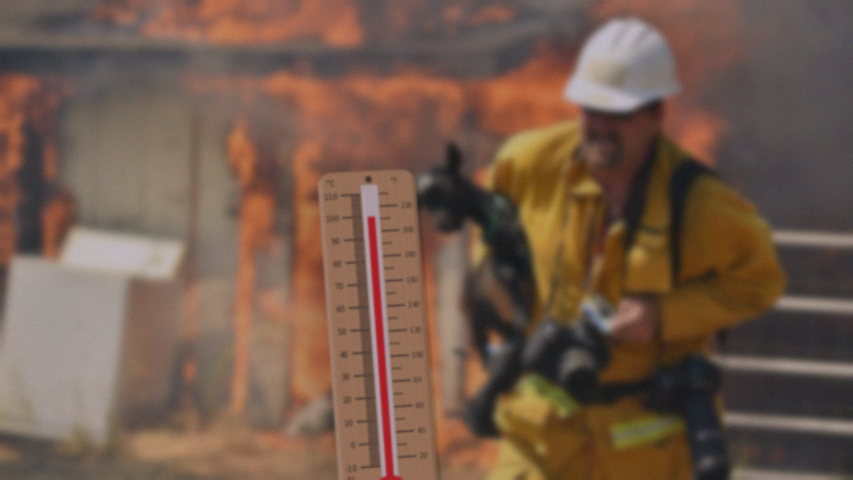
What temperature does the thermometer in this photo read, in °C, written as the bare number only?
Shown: 100
